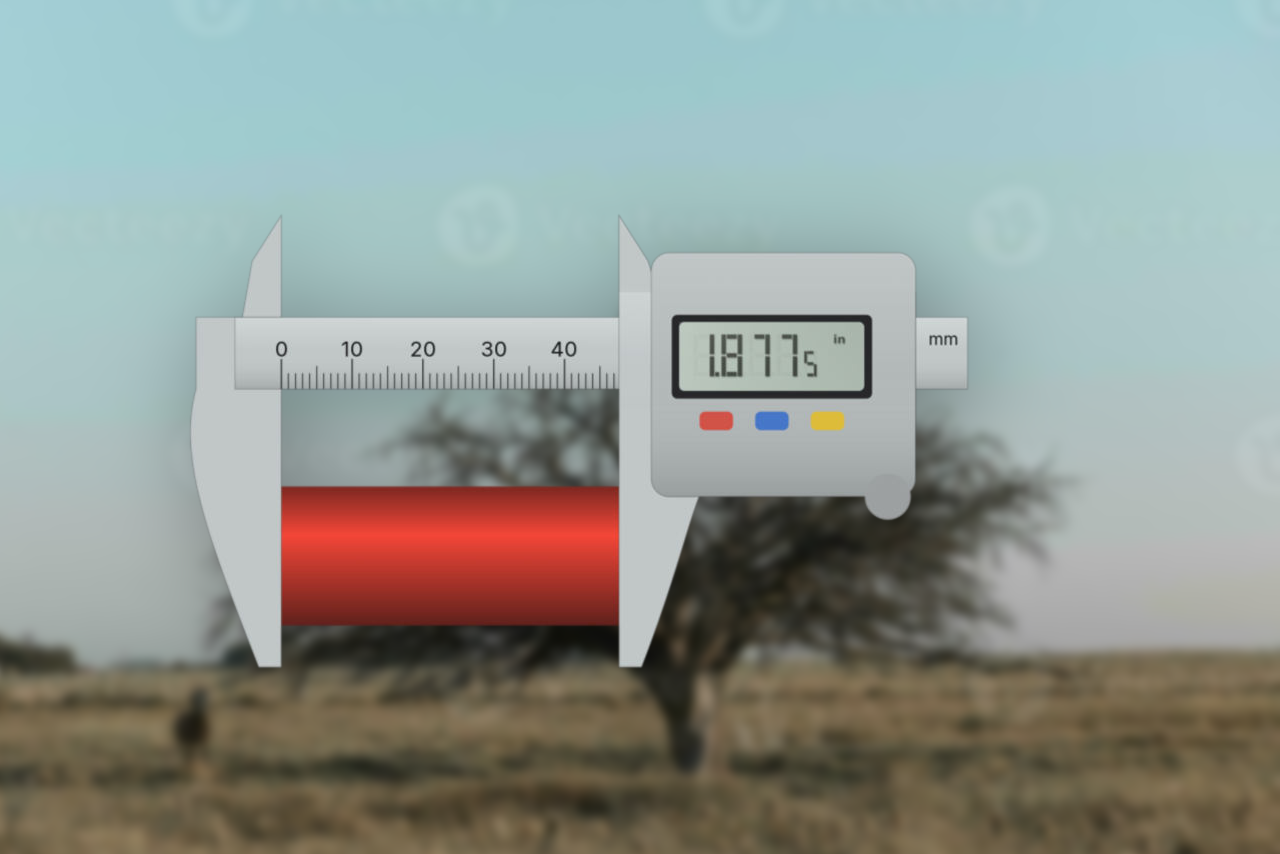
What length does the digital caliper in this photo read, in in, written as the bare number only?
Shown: 1.8775
